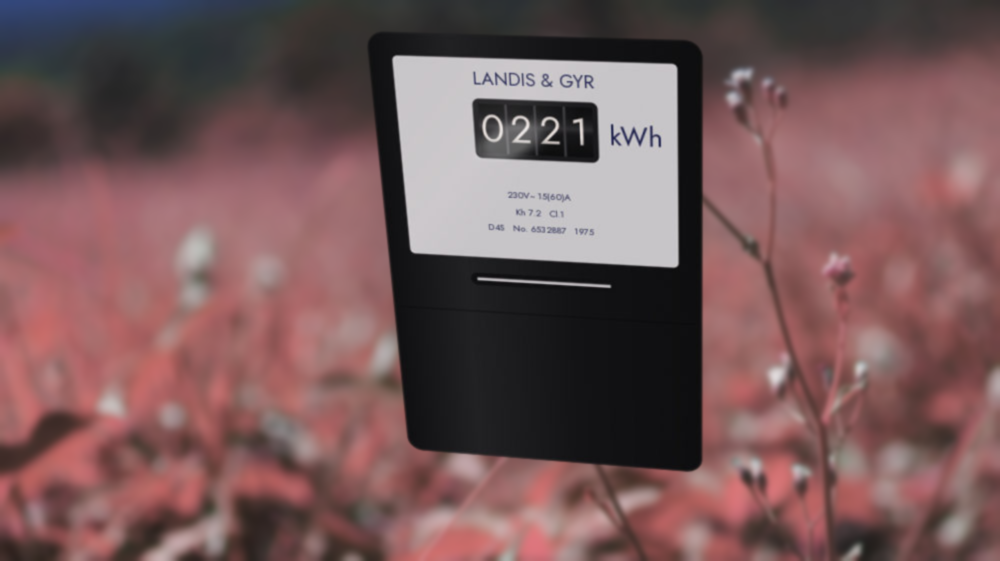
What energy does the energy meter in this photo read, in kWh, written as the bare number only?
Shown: 221
